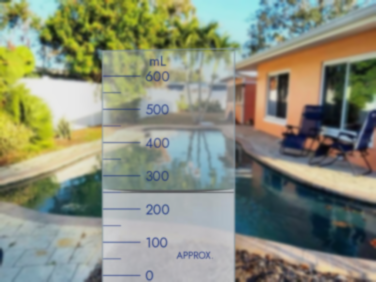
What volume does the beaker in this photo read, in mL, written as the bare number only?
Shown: 250
